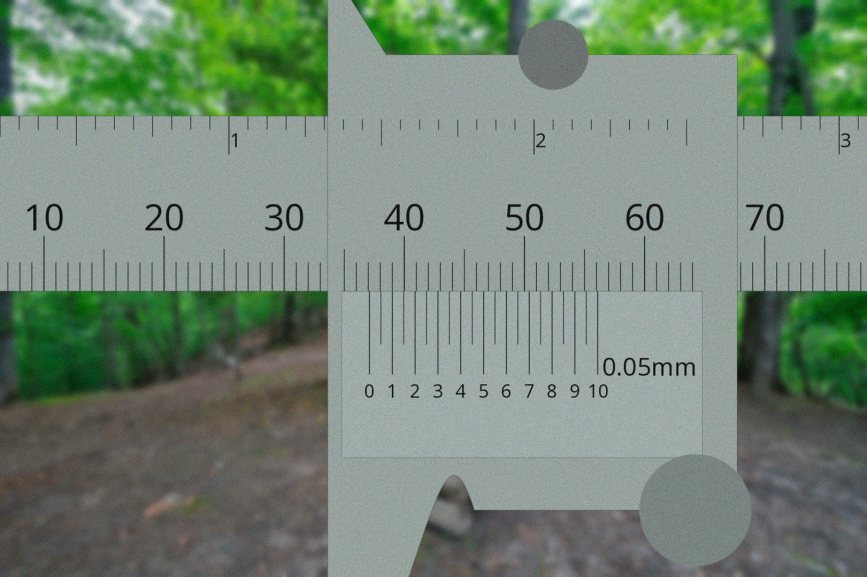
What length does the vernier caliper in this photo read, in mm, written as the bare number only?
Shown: 37.1
